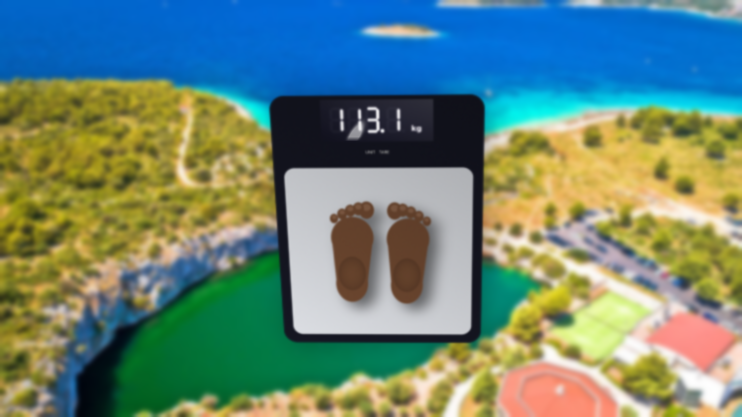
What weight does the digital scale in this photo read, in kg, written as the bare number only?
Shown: 113.1
